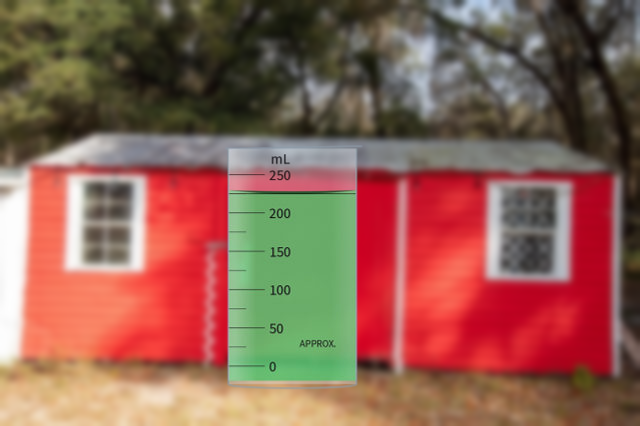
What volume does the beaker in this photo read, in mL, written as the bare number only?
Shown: 225
